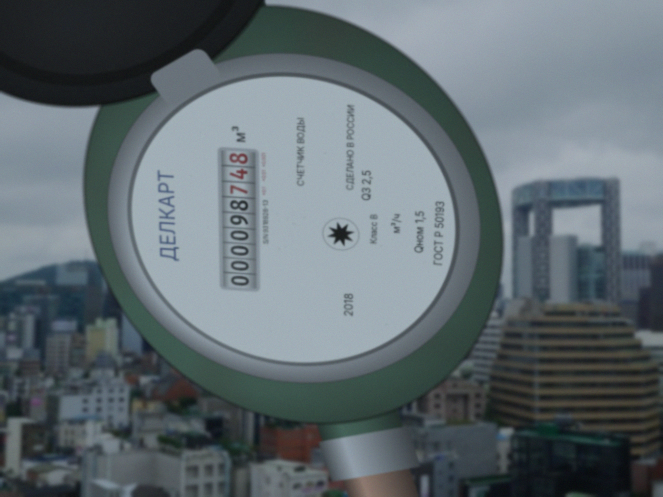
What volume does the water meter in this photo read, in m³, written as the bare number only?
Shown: 98.748
